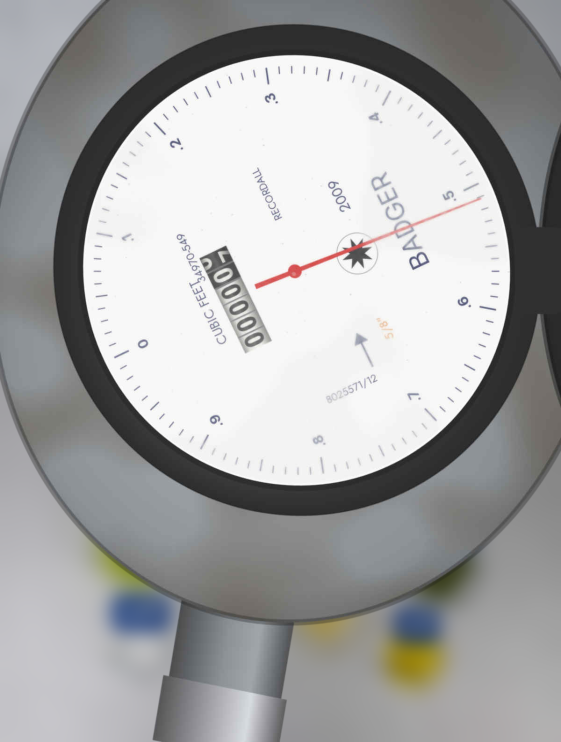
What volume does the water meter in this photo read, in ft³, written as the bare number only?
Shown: 6.51
